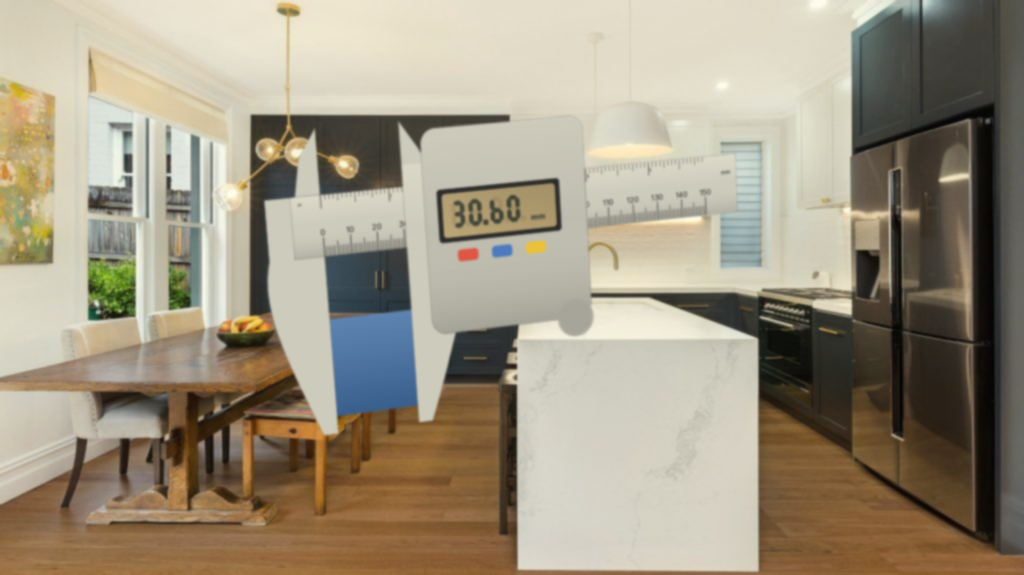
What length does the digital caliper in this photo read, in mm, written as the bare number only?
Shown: 30.60
